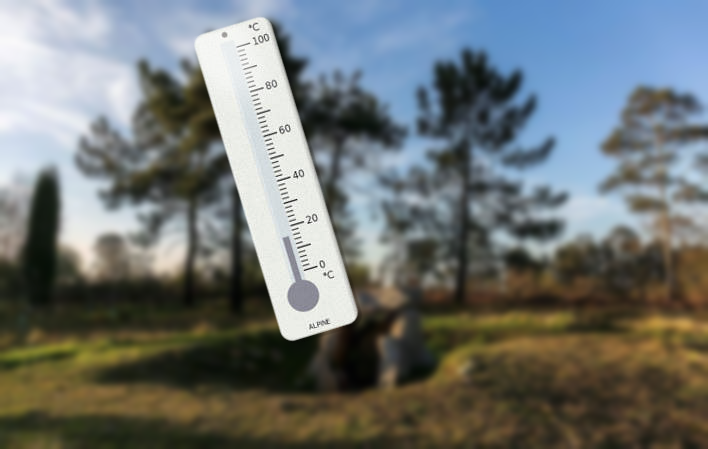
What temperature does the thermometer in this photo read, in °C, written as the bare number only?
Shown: 16
